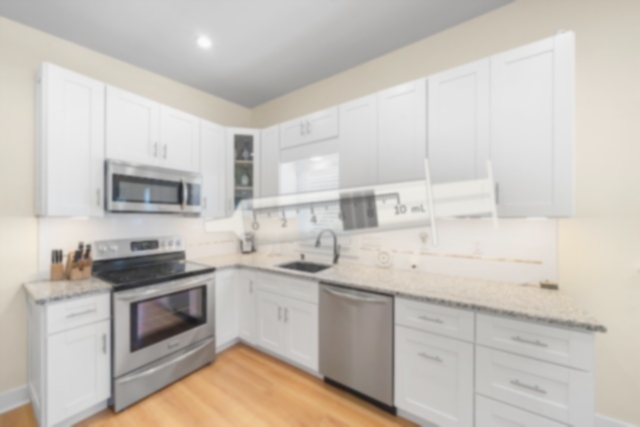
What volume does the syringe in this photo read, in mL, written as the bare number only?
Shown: 6
